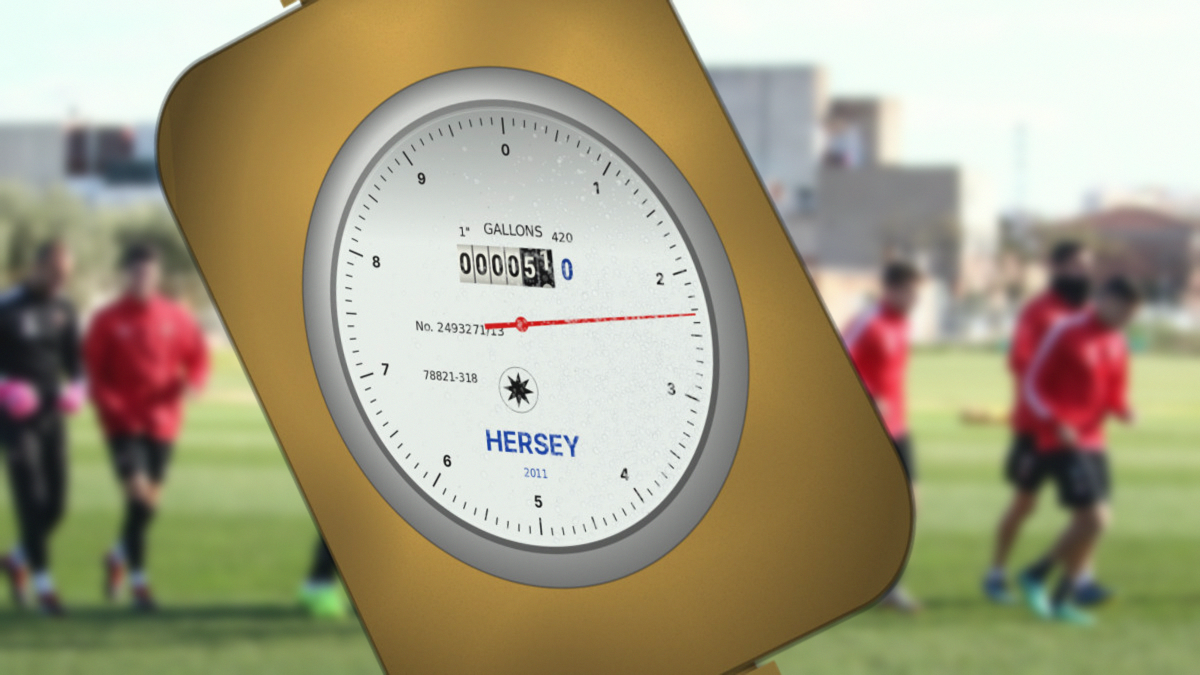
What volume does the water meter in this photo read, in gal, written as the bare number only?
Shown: 512.3
